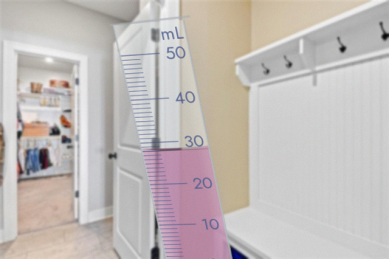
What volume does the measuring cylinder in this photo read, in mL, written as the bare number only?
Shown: 28
